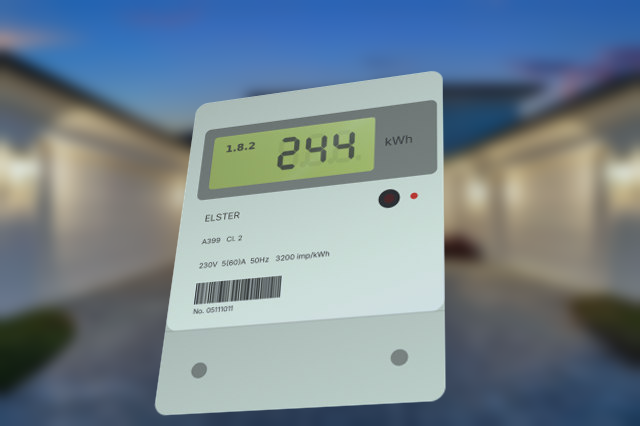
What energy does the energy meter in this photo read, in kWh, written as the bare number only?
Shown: 244
